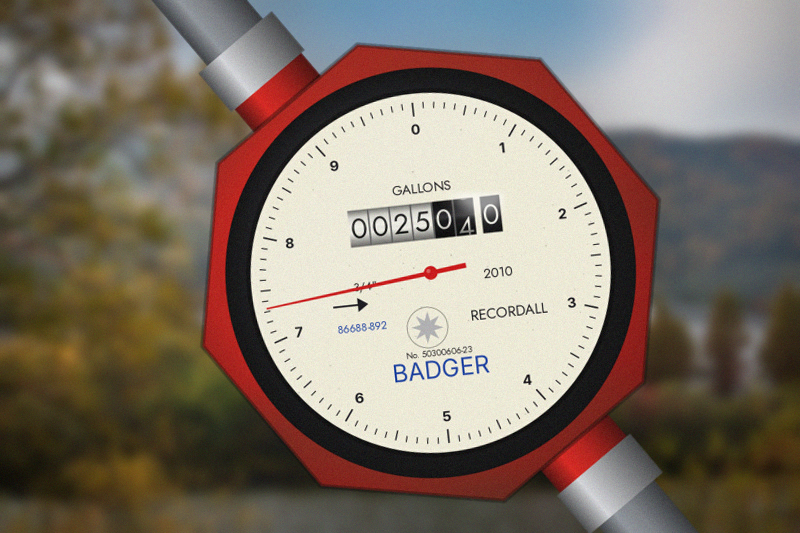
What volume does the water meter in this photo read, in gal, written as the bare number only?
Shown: 25037.3
